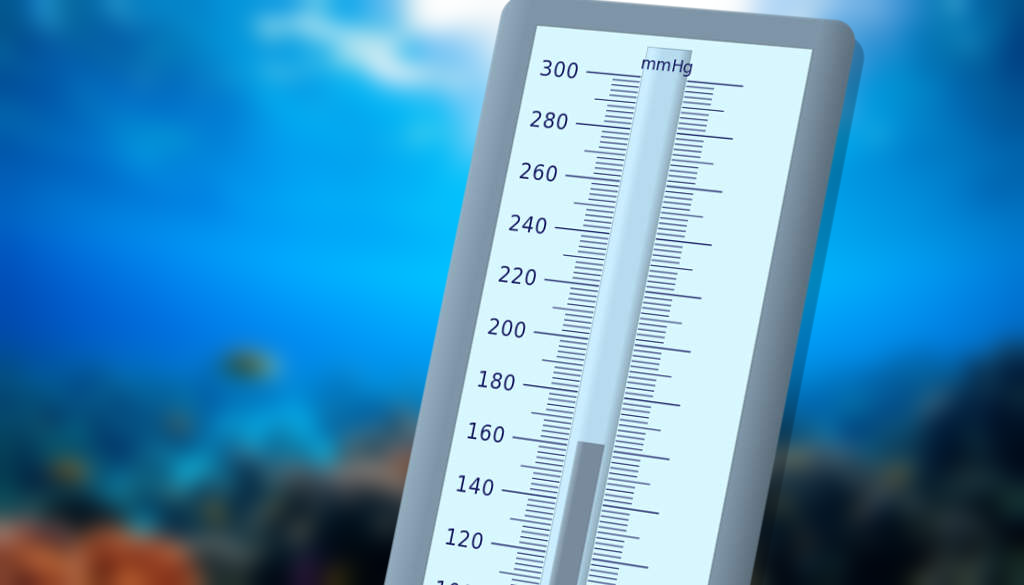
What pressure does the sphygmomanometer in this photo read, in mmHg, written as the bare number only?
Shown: 162
